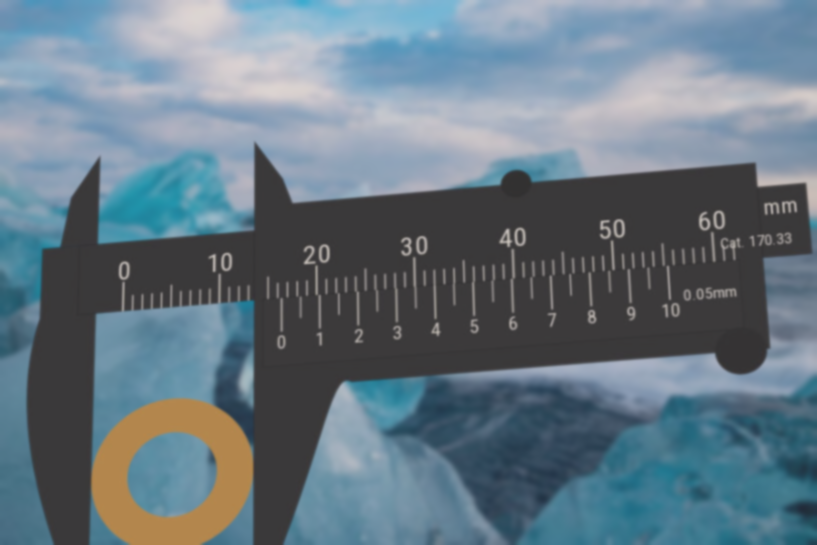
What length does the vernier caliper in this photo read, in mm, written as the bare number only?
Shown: 16.4
